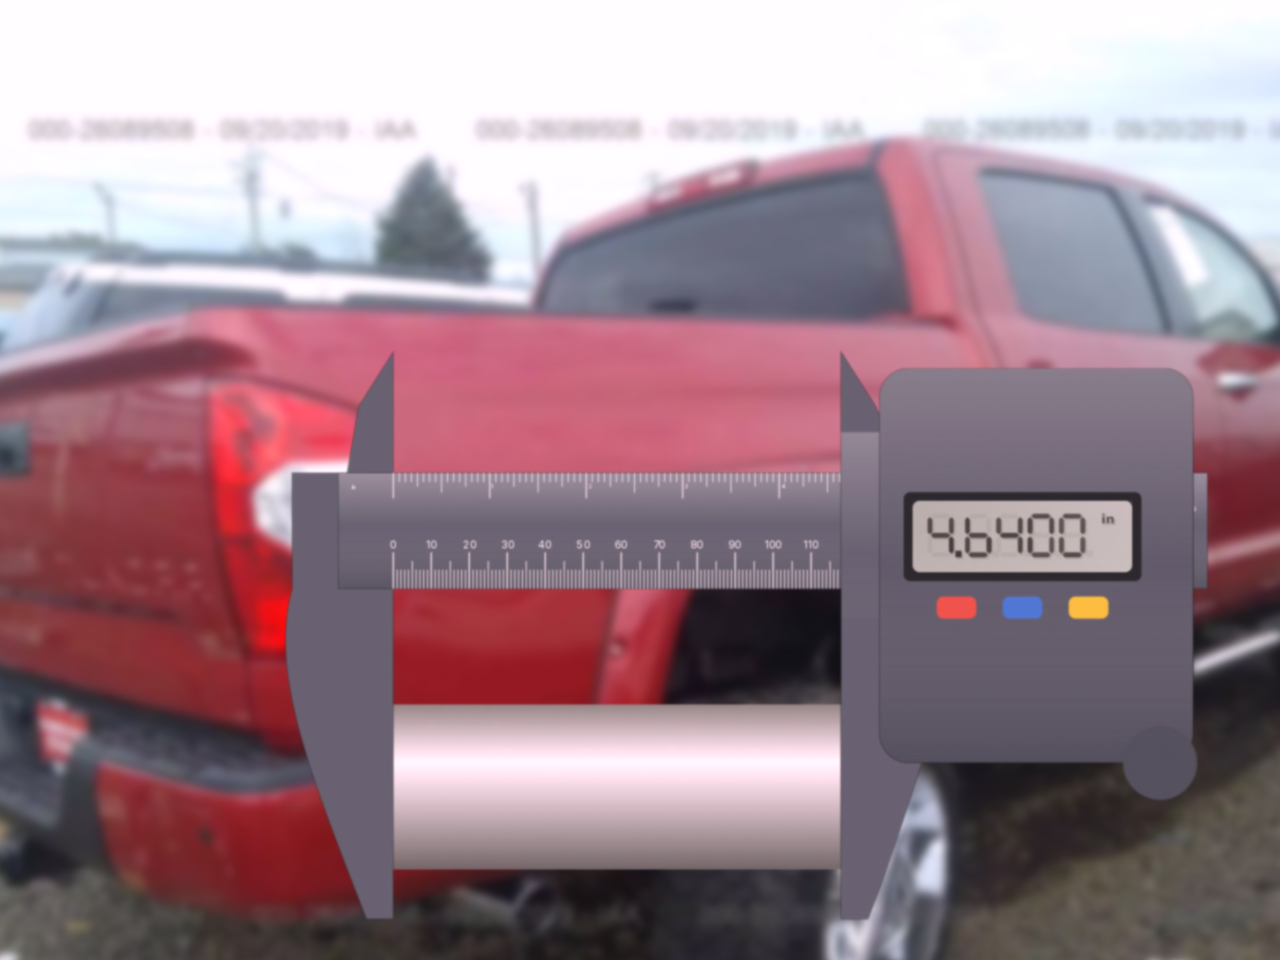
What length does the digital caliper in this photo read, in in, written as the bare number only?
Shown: 4.6400
